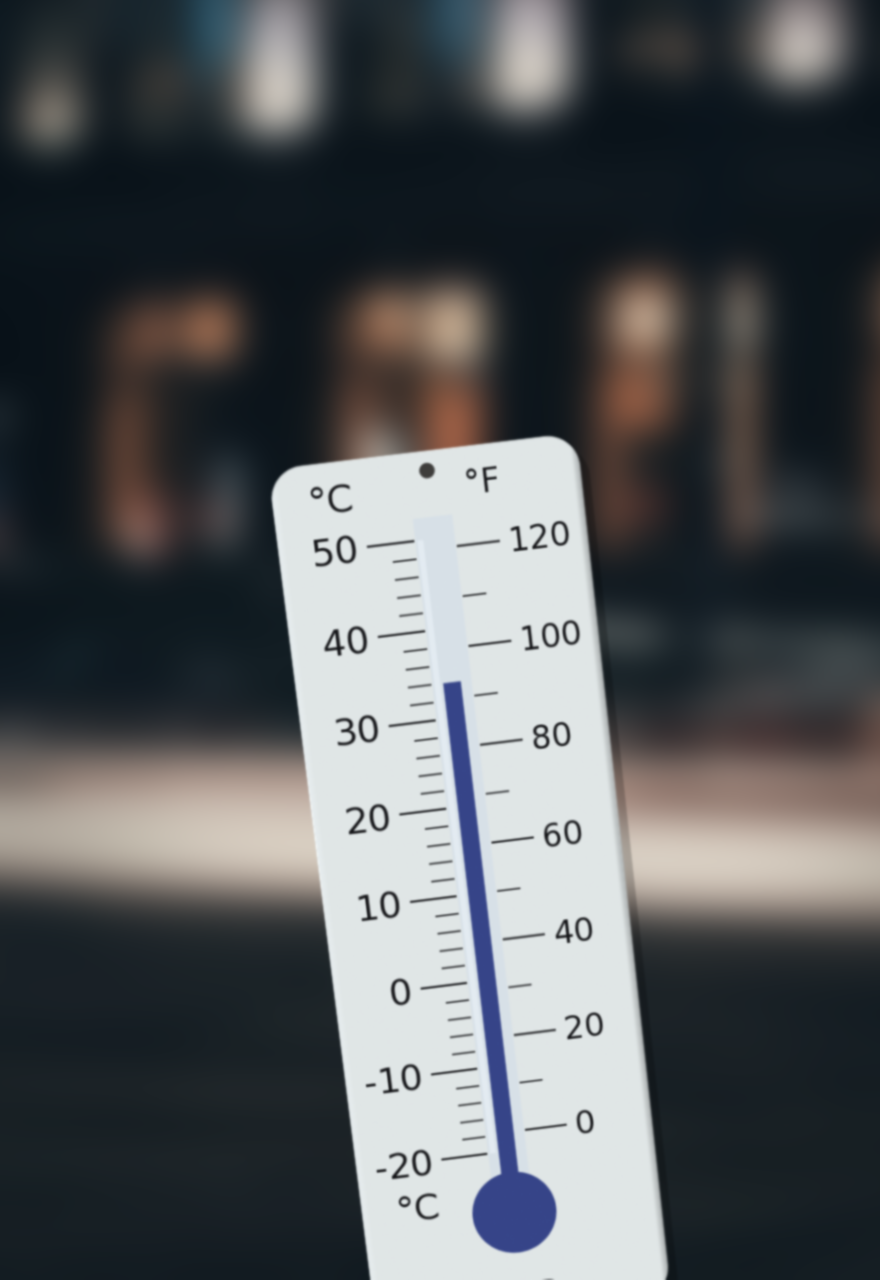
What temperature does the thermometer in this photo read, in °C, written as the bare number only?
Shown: 34
